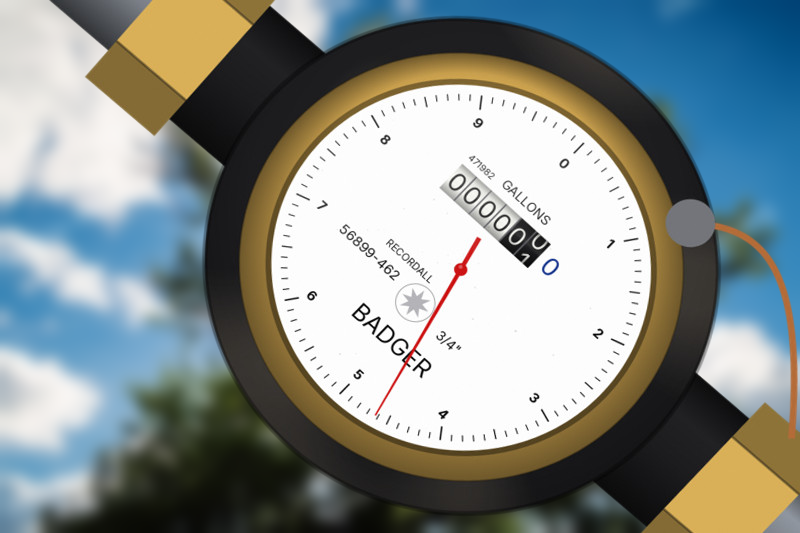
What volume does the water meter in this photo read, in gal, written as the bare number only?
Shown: 4.6
